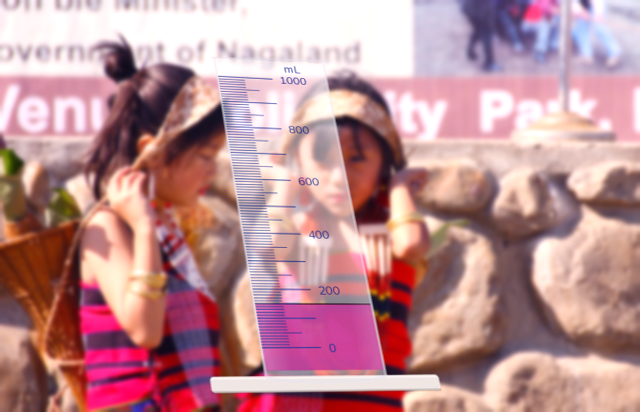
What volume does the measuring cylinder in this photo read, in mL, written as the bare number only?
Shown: 150
